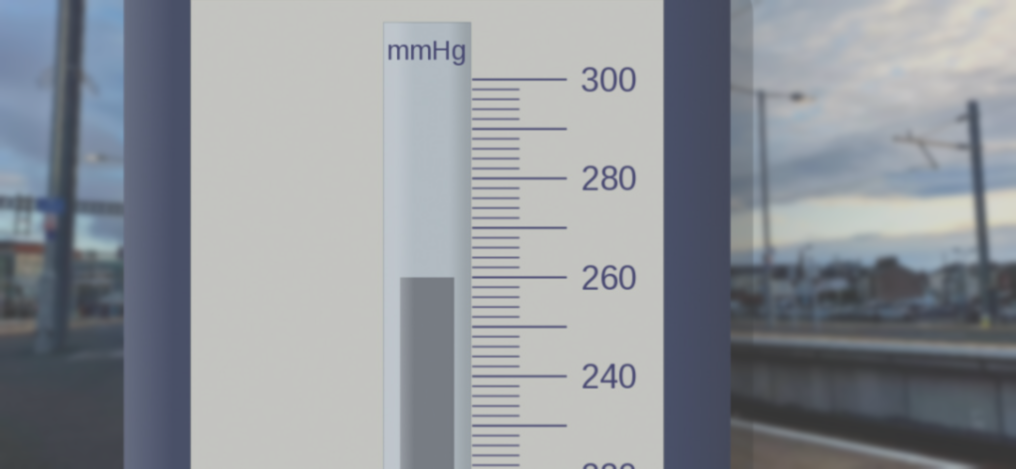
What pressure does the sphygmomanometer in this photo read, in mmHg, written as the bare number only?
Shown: 260
